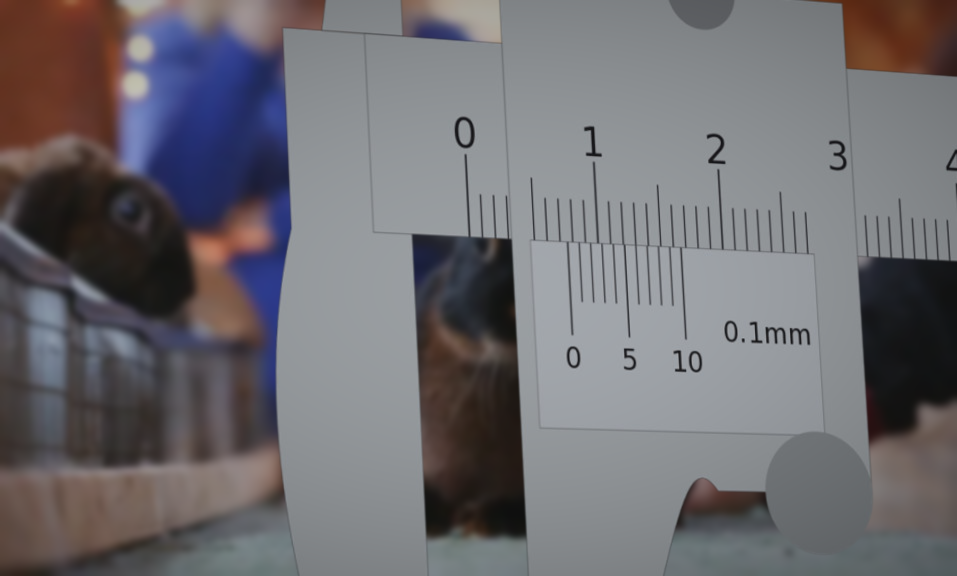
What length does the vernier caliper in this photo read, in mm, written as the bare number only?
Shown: 7.6
